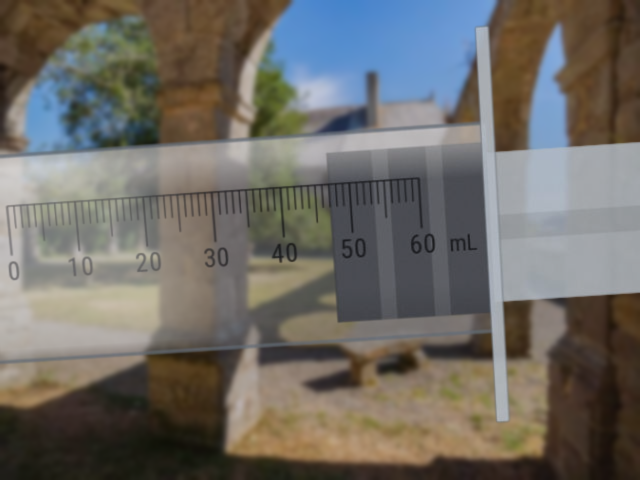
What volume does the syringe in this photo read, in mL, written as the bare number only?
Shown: 47
